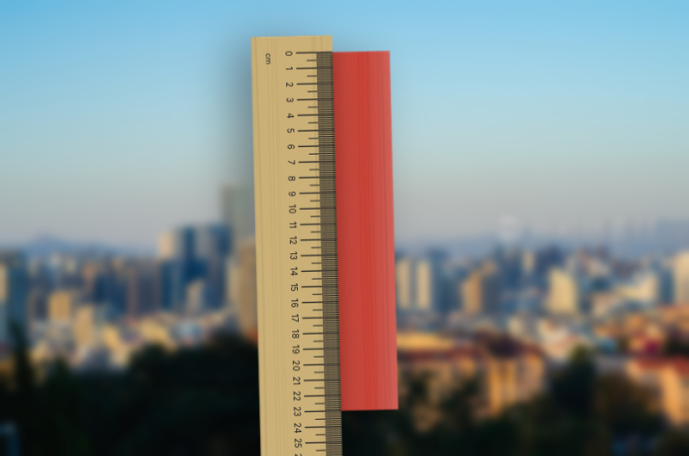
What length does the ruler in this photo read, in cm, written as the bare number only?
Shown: 23
